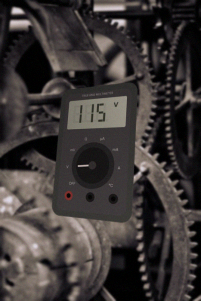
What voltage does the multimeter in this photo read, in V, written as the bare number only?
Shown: 115
